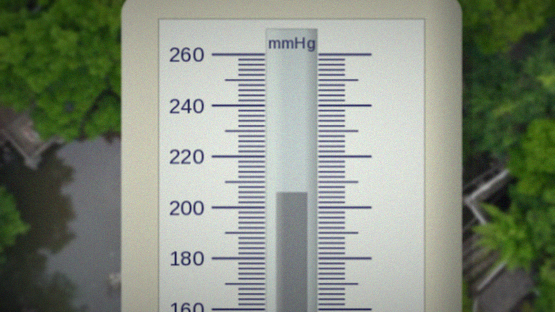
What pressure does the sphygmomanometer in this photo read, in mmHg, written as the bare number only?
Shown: 206
